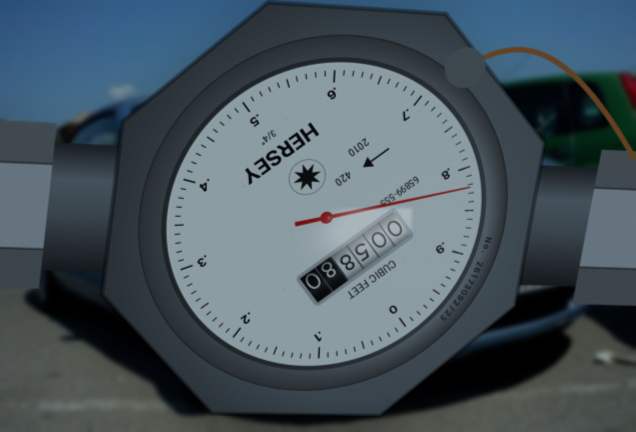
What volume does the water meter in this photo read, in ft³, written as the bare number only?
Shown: 5879.82
